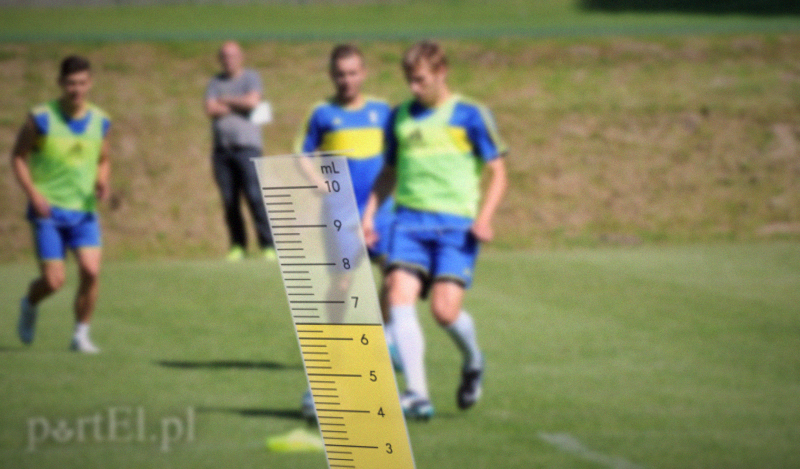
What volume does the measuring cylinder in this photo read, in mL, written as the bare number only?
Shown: 6.4
